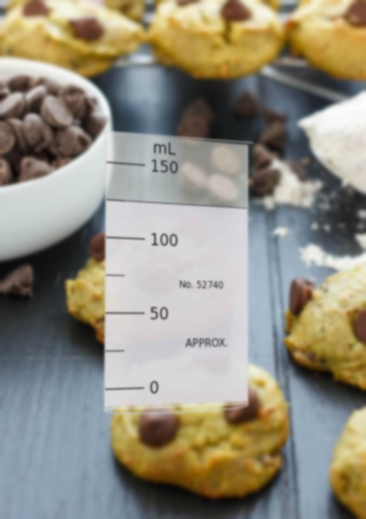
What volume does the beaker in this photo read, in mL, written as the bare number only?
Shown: 125
